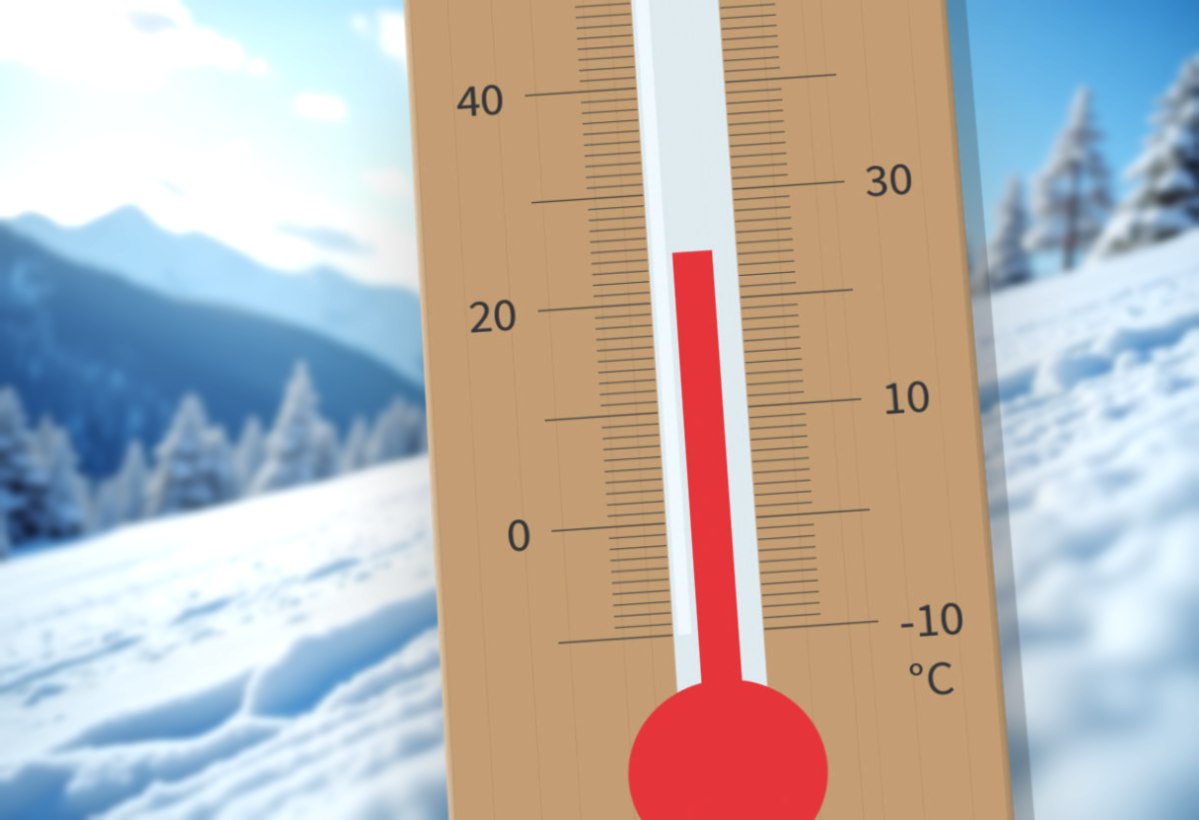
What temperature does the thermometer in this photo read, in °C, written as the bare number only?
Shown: 24.5
